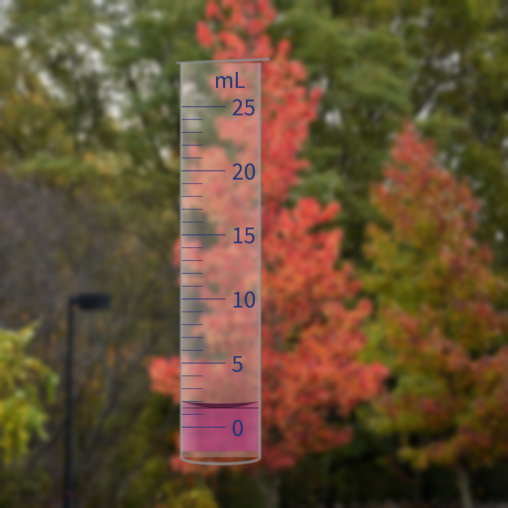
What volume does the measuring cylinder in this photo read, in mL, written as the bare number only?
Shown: 1.5
